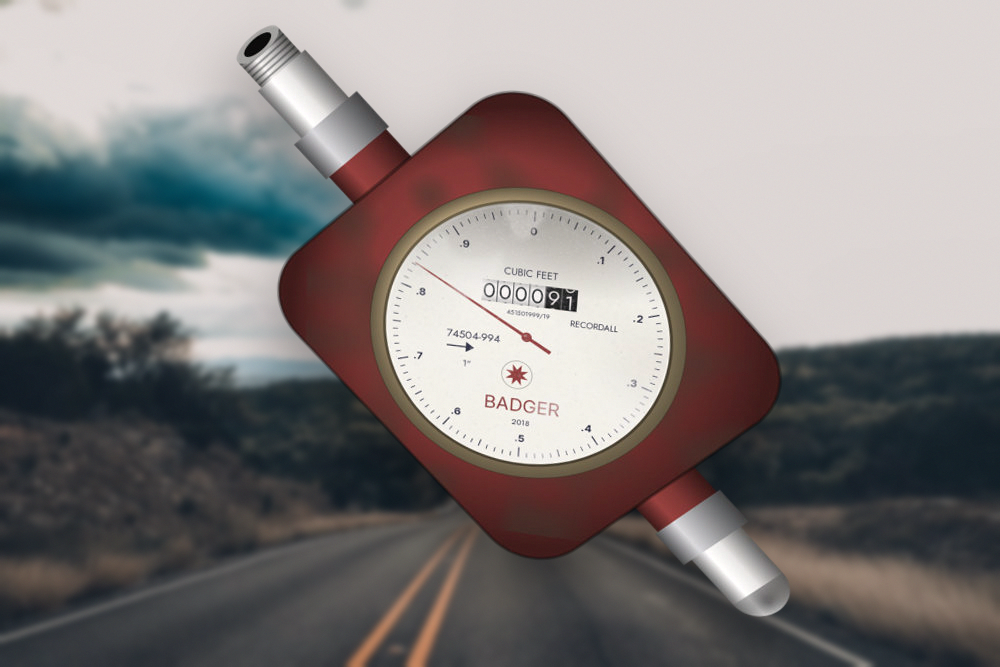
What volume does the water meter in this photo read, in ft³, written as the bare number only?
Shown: 90.83
